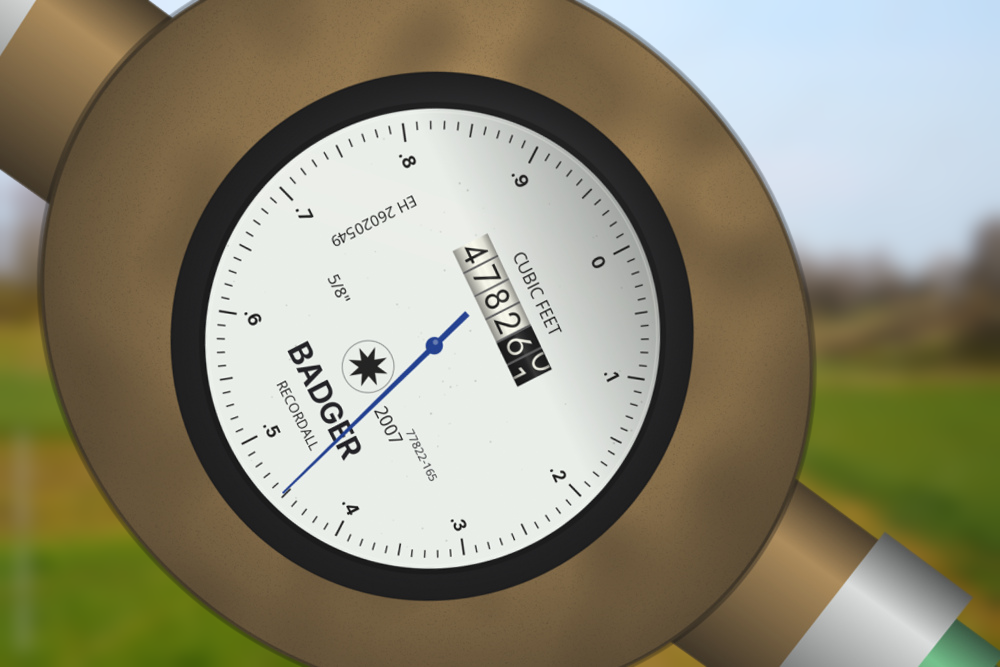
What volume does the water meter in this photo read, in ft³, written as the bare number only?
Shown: 478260.45
